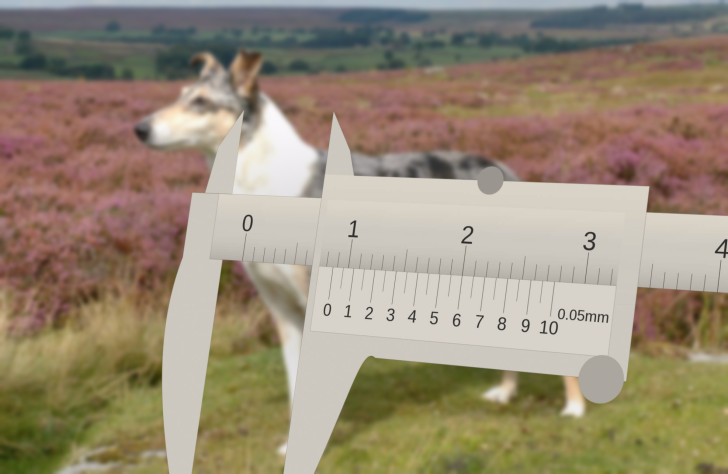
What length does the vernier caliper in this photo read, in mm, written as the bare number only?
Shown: 8.6
